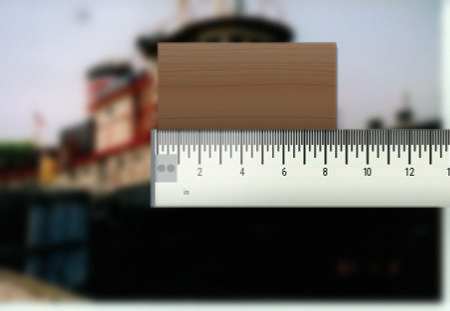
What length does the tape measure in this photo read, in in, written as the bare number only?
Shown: 8.5
